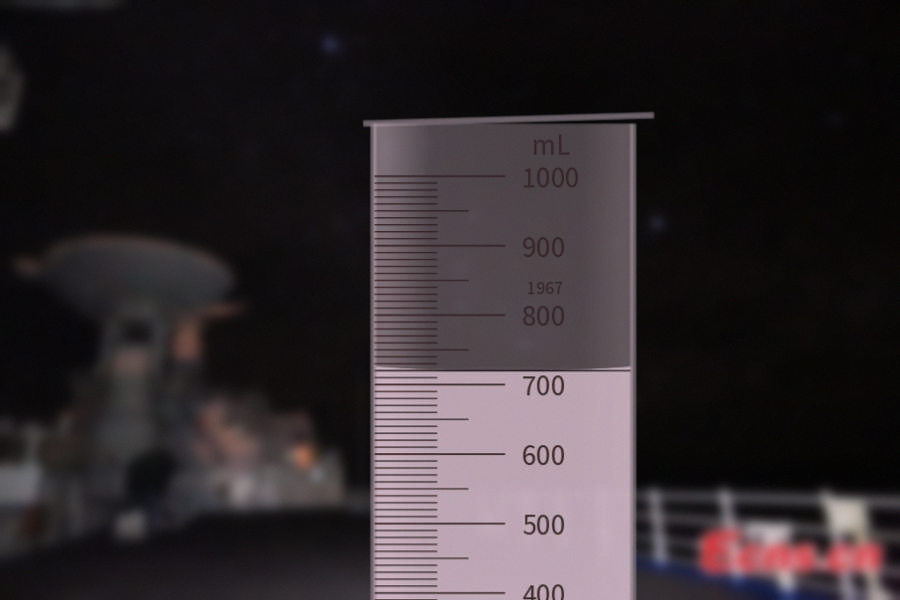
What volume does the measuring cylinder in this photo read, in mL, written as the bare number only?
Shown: 720
